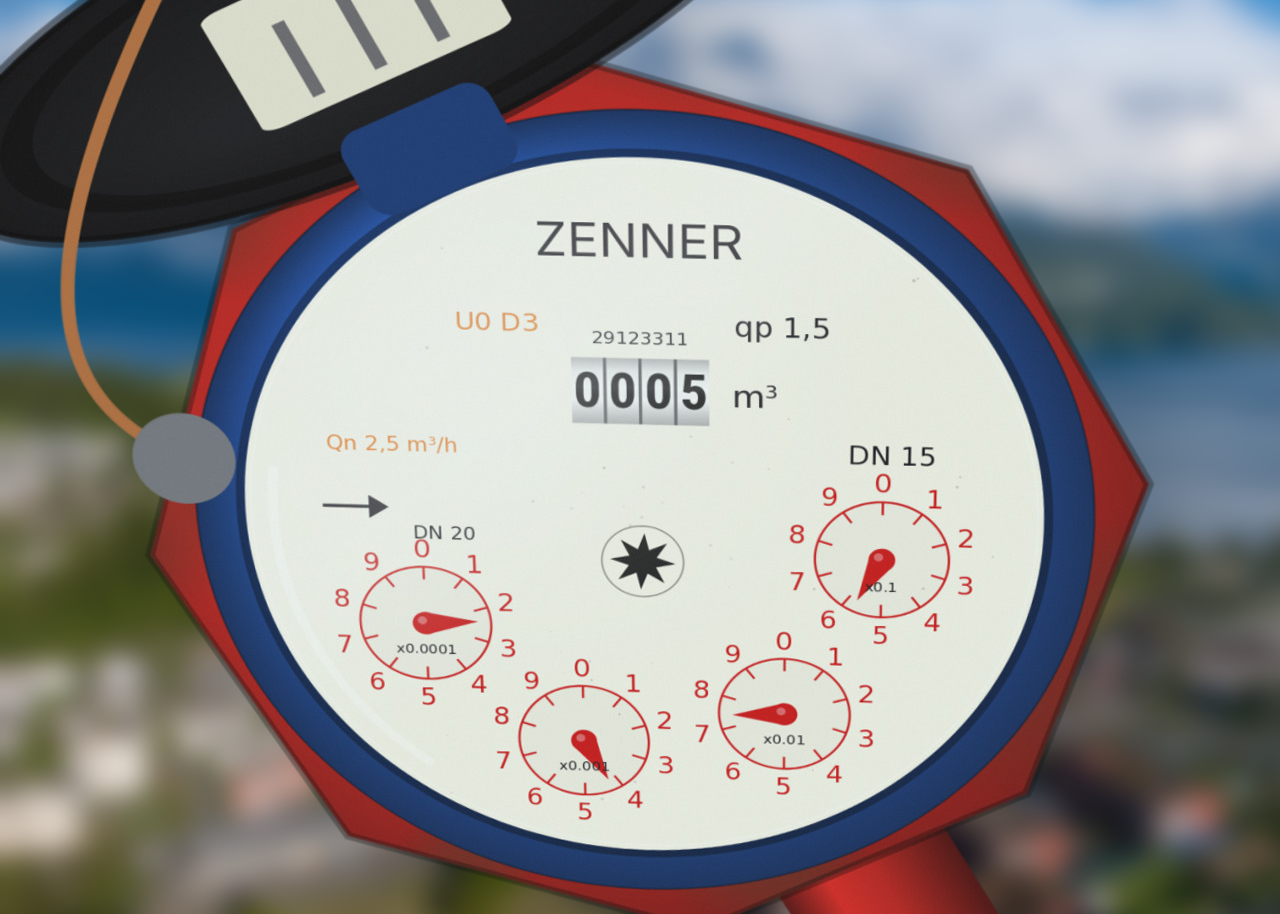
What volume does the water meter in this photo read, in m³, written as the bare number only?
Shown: 5.5742
